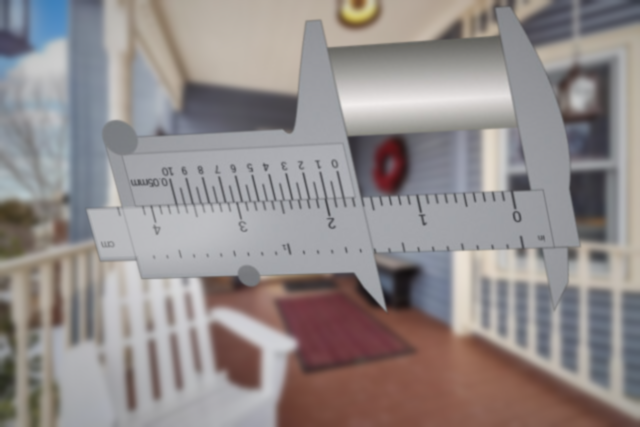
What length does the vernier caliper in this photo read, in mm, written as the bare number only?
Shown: 18.0
